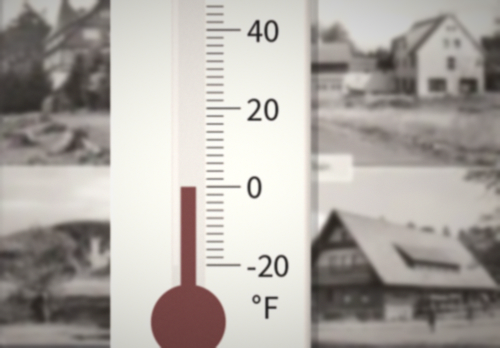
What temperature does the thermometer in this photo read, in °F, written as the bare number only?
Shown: 0
